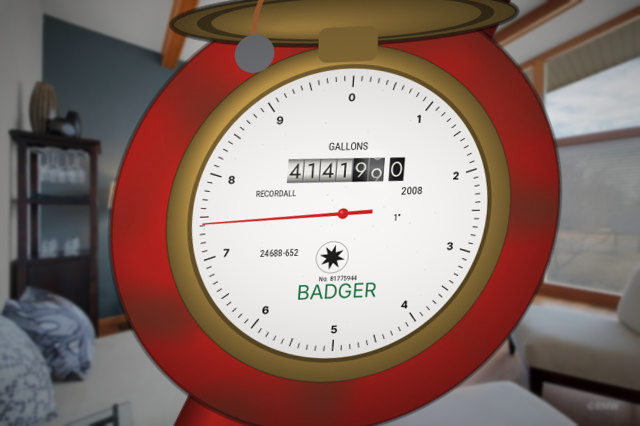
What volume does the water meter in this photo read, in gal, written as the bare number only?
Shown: 4141987.4
